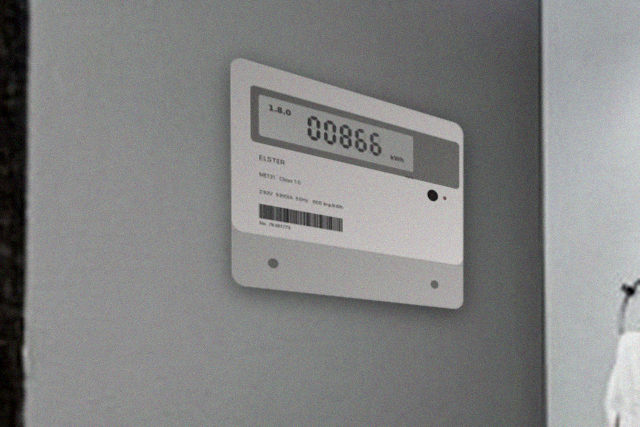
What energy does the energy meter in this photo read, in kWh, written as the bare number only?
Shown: 866
